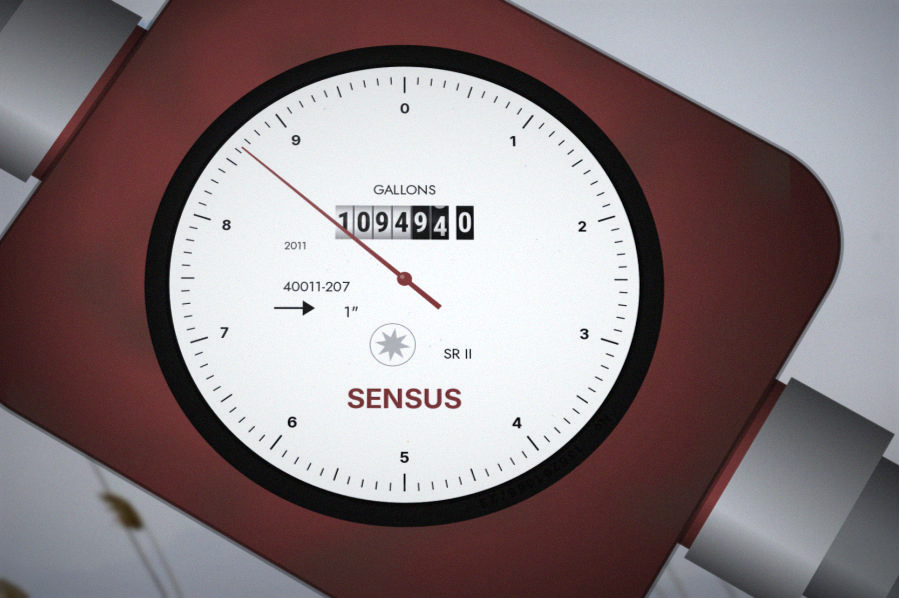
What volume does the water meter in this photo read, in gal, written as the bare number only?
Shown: 1094938.6
